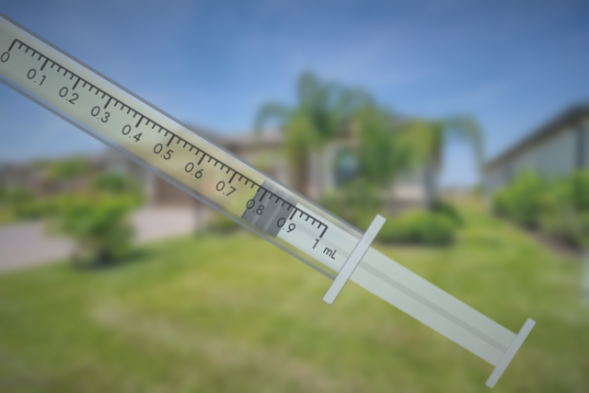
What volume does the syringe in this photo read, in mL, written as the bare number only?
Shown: 0.78
